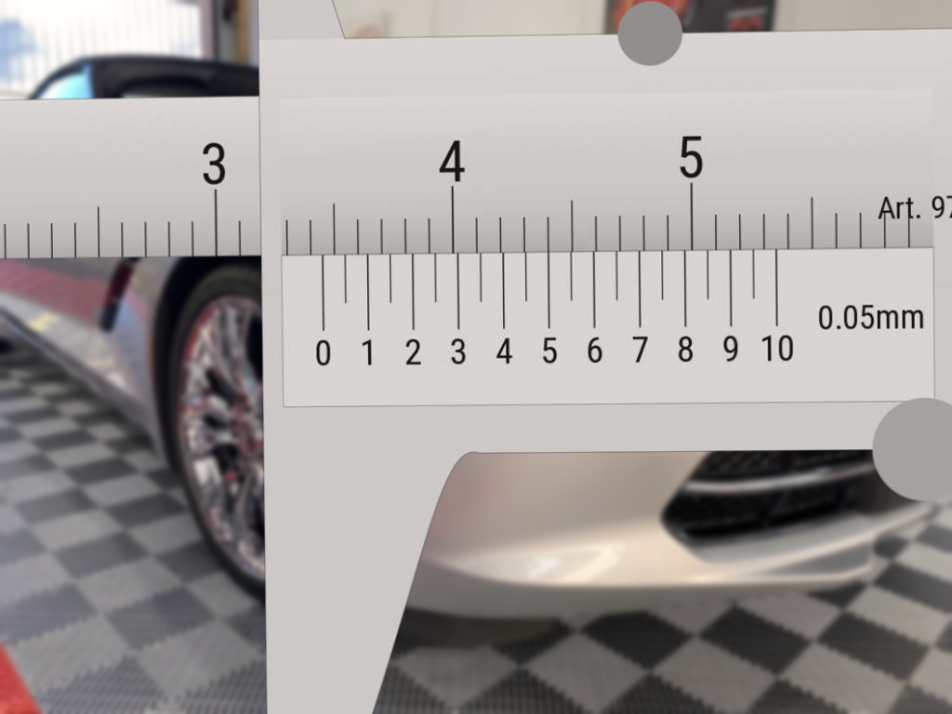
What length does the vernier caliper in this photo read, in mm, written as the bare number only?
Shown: 34.50
